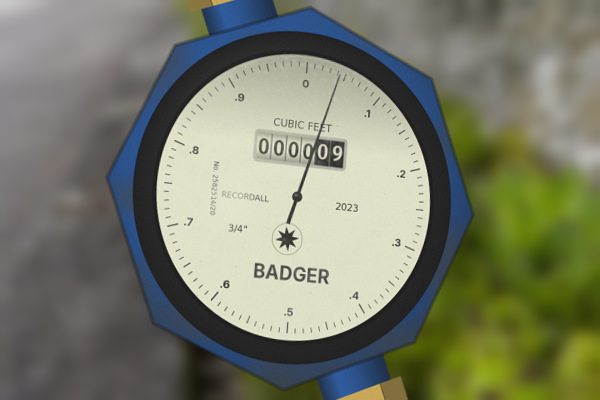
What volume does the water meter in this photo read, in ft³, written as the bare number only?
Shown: 9.04
